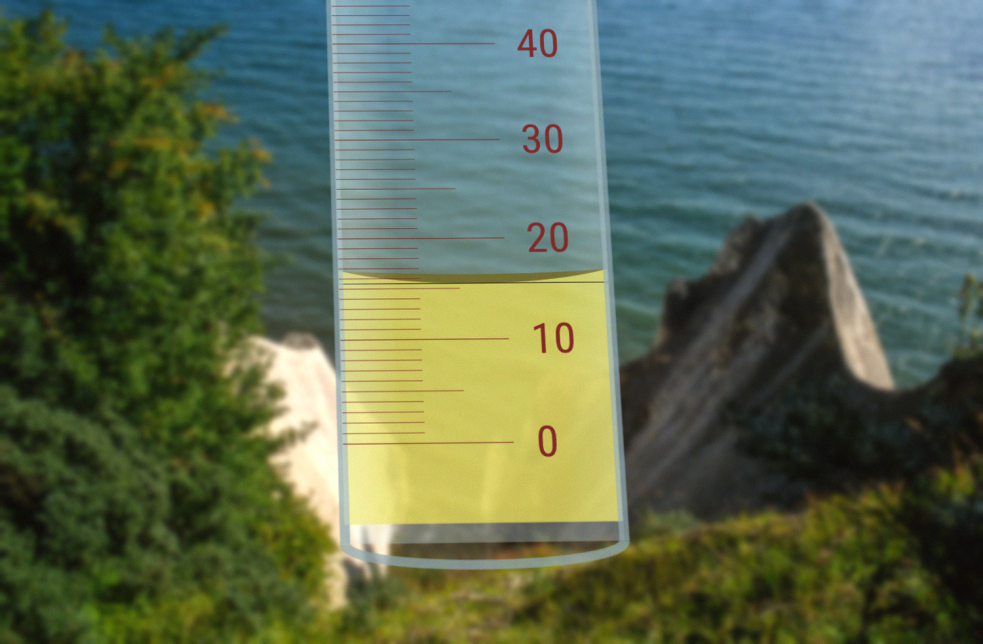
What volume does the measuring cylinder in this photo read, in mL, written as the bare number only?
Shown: 15.5
